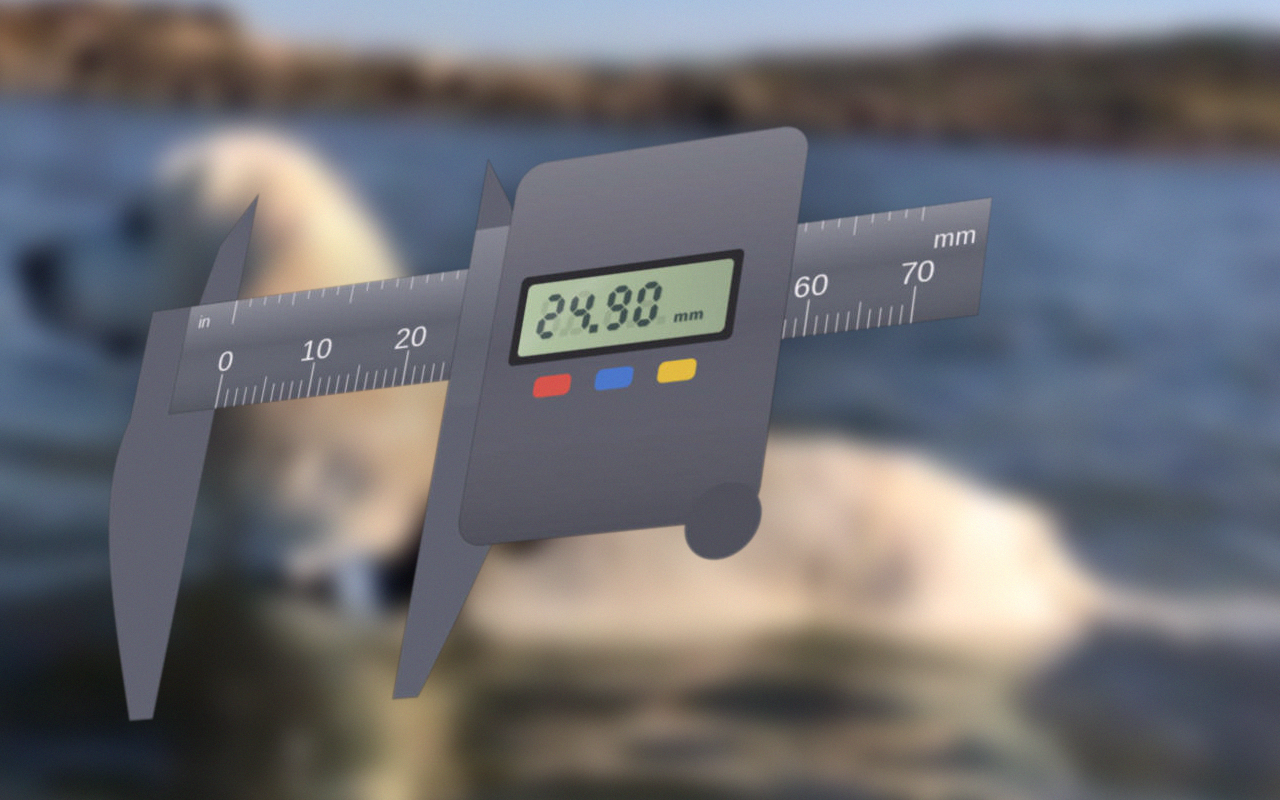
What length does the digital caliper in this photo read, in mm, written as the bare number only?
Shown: 24.90
